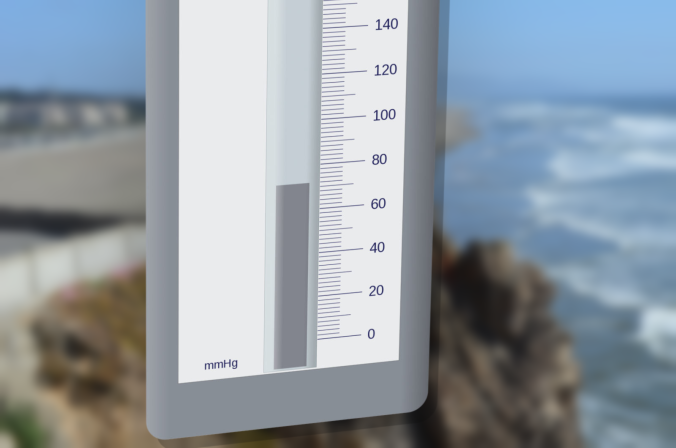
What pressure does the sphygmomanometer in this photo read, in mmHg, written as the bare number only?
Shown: 72
